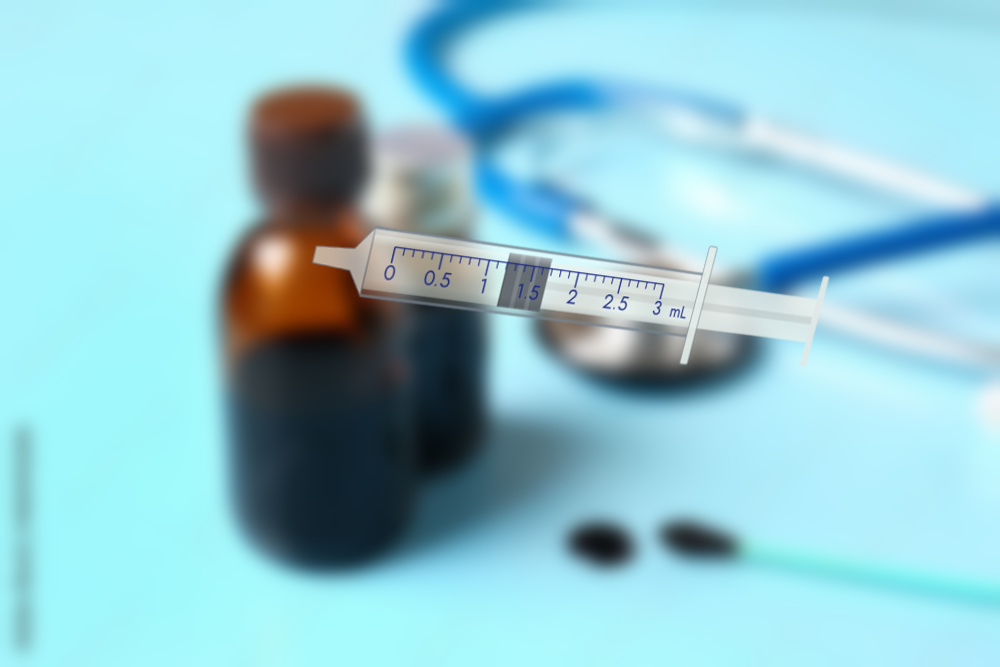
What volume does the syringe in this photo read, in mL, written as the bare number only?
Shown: 1.2
